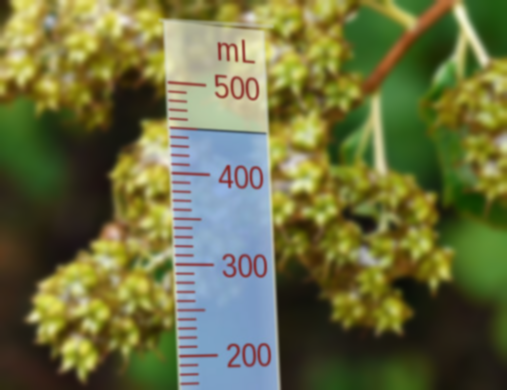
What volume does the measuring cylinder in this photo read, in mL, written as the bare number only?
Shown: 450
